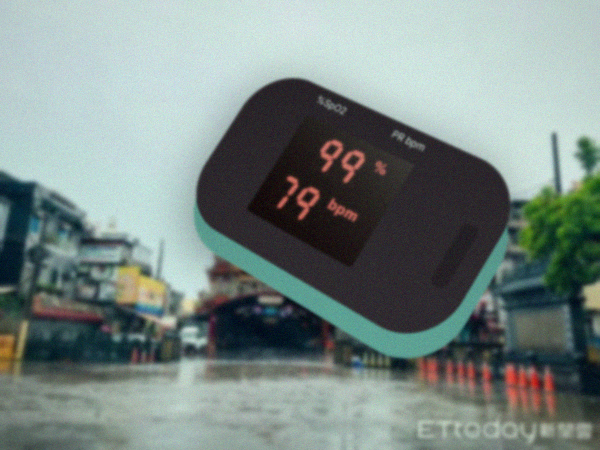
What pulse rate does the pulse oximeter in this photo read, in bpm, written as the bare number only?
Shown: 79
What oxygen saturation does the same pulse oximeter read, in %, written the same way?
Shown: 99
